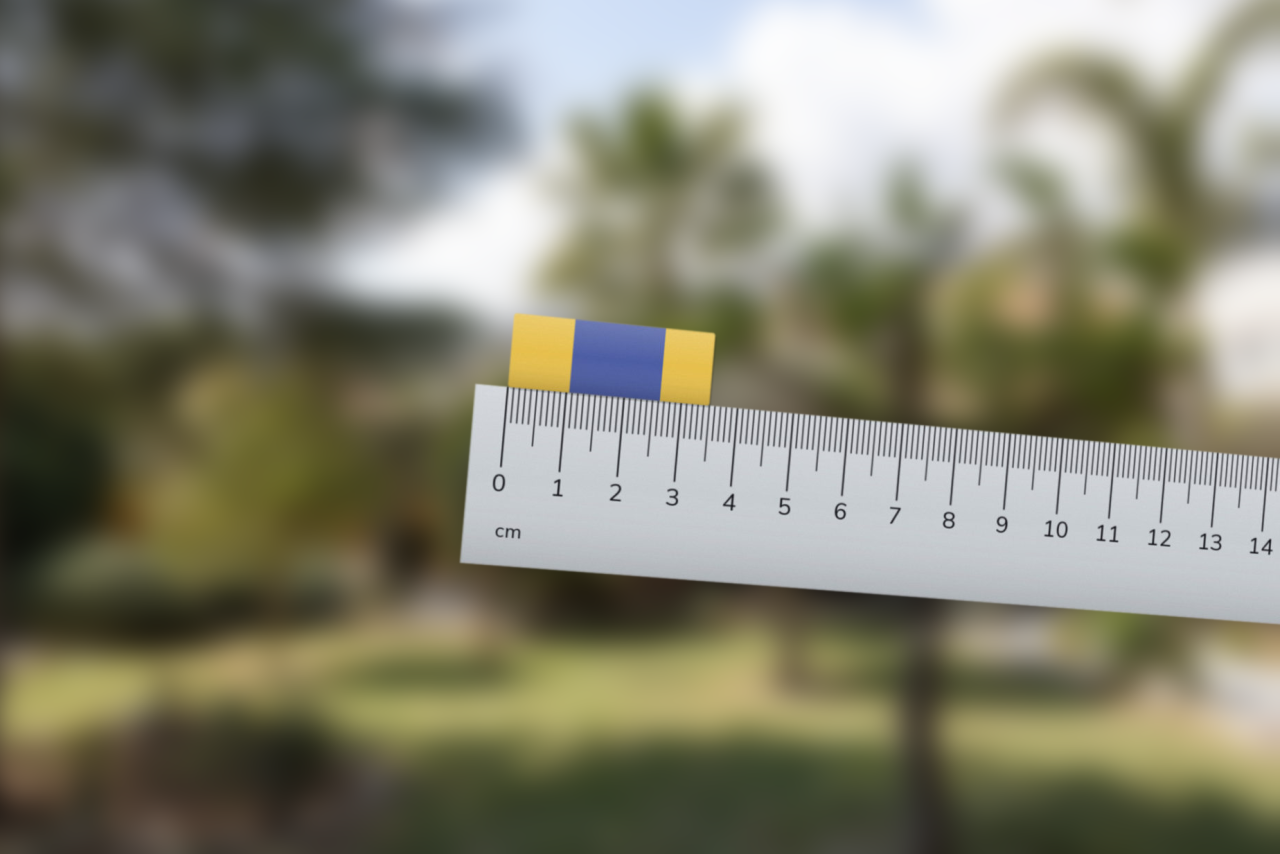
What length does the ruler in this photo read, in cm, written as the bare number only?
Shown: 3.5
